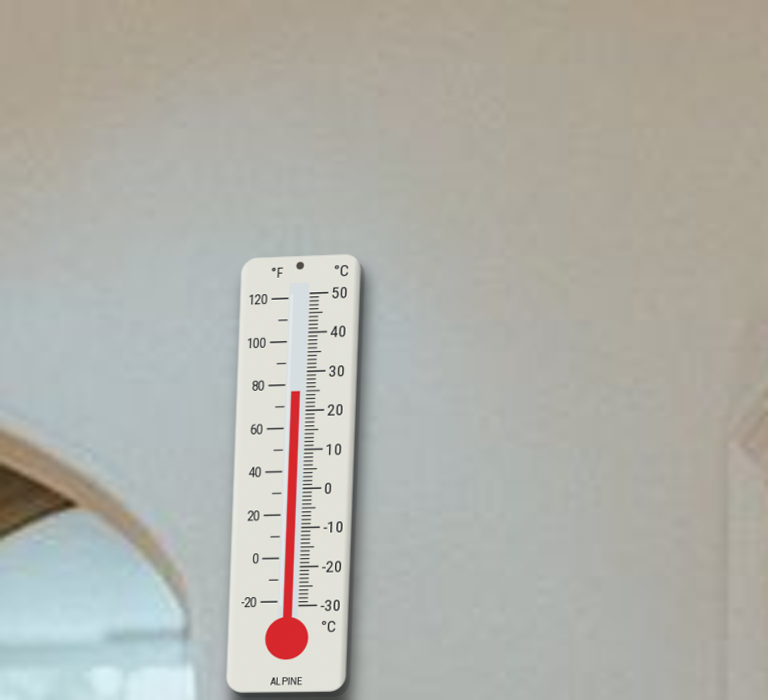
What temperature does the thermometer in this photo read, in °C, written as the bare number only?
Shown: 25
